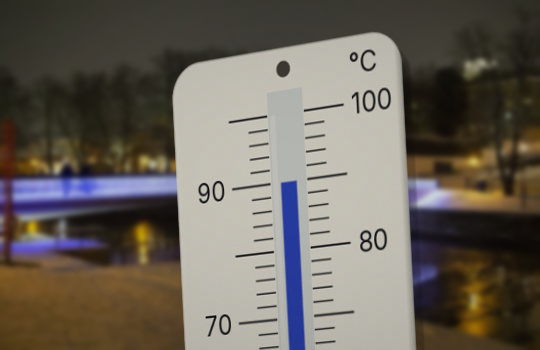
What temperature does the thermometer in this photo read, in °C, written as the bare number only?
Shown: 90
